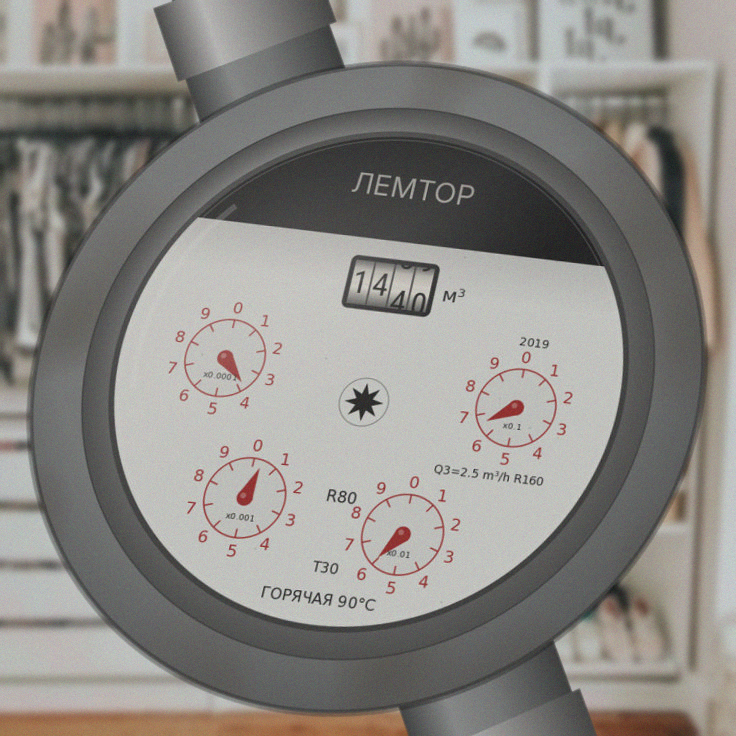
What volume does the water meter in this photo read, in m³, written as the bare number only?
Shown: 1439.6603
